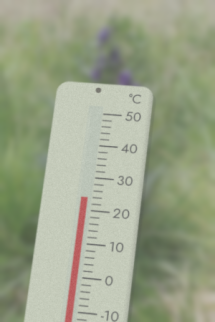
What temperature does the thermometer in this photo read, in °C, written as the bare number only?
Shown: 24
